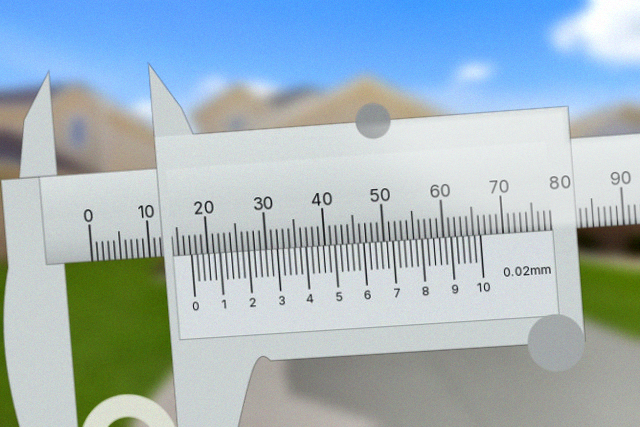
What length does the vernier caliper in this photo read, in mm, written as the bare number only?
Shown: 17.2
